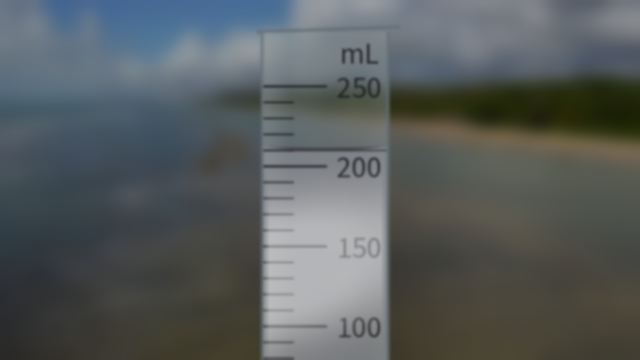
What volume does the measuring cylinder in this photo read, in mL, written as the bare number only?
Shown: 210
